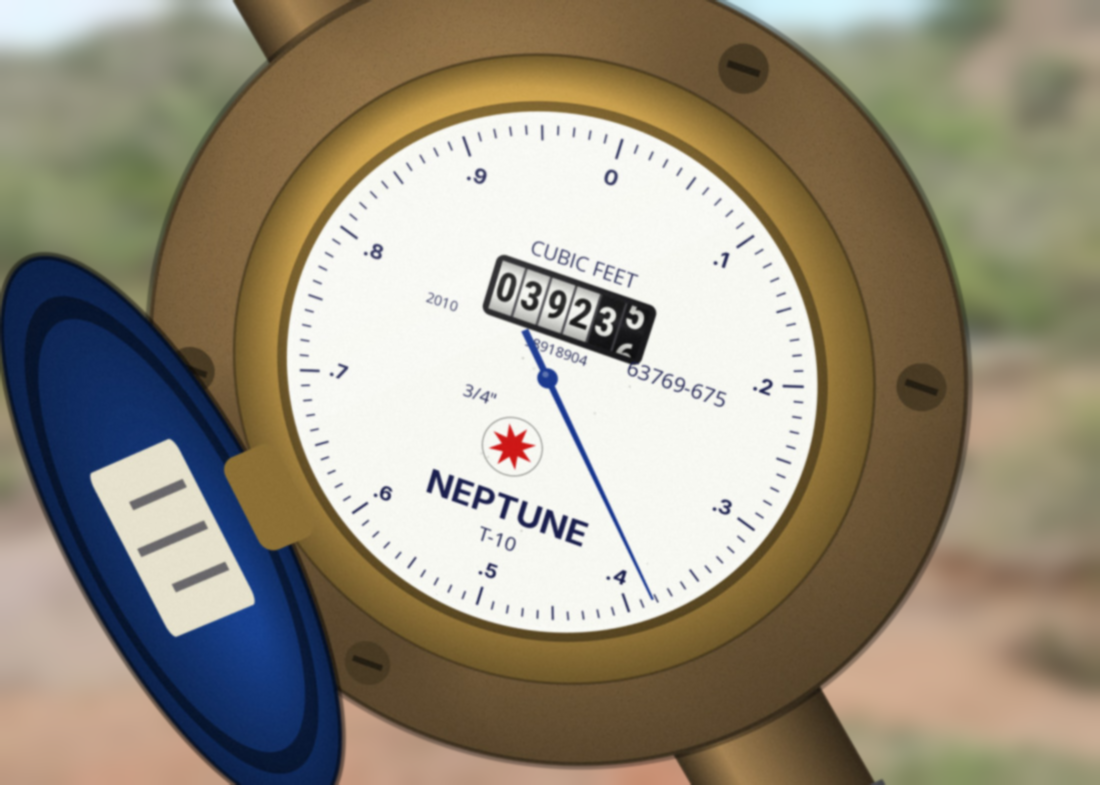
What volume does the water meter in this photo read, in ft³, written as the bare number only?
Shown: 39235.38
